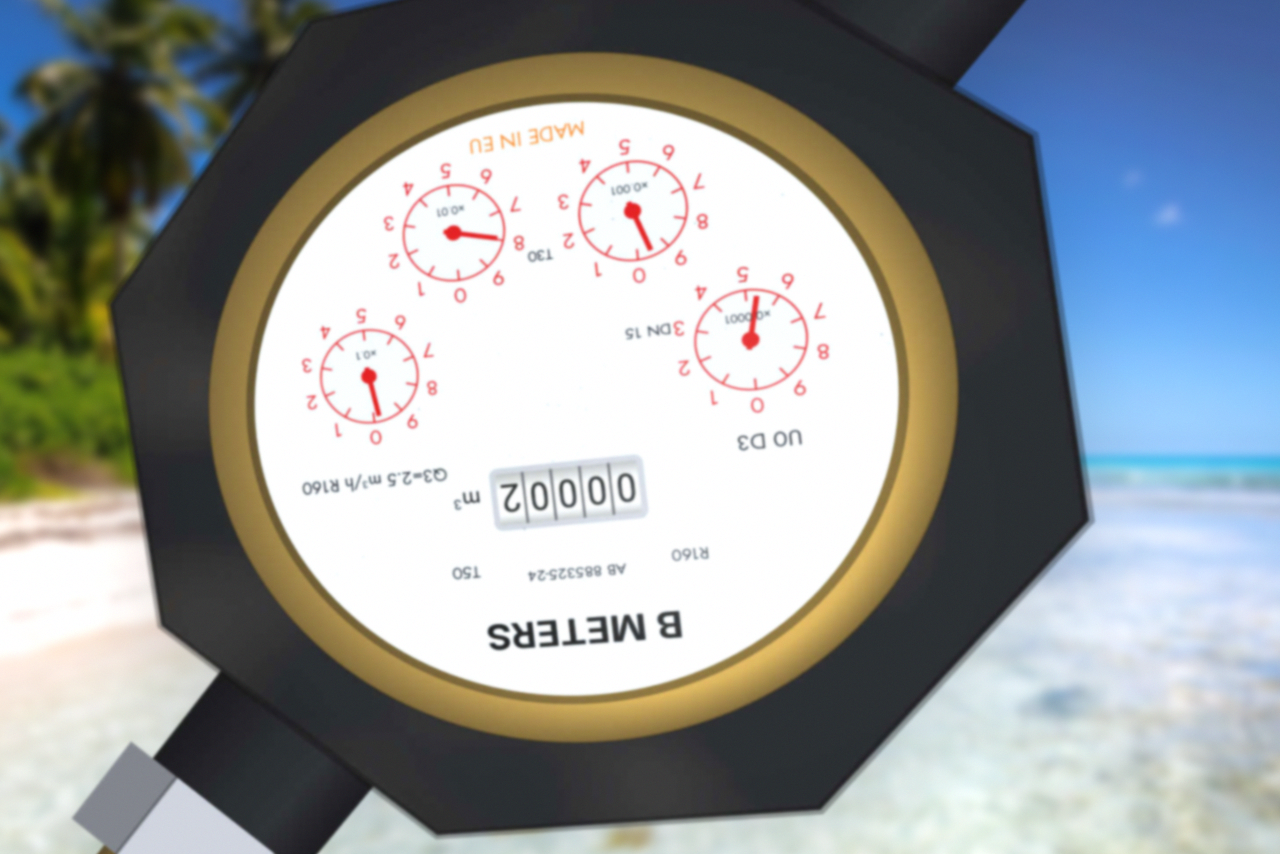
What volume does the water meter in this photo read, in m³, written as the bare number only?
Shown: 1.9795
